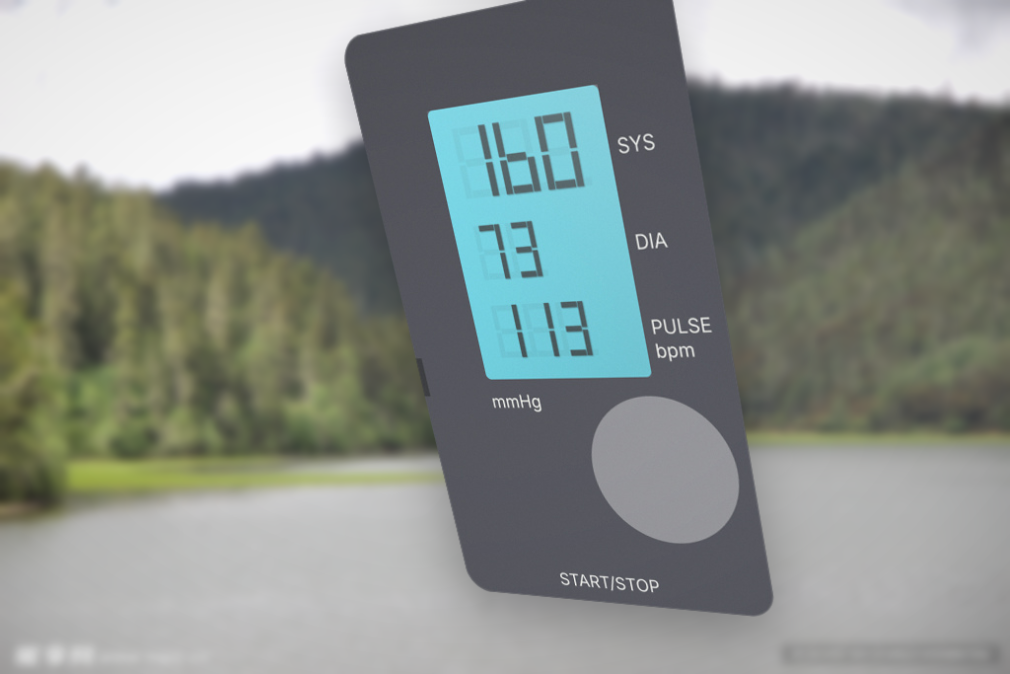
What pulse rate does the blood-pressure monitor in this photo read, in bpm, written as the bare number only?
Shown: 113
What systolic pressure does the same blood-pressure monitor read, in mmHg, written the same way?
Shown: 160
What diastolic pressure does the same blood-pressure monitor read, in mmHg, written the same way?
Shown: 73
